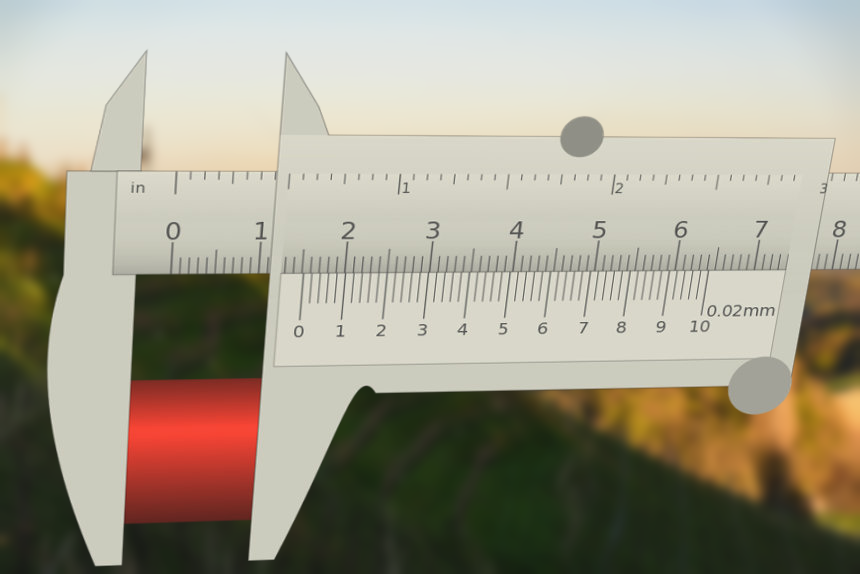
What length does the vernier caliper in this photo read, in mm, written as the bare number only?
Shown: 15.2
